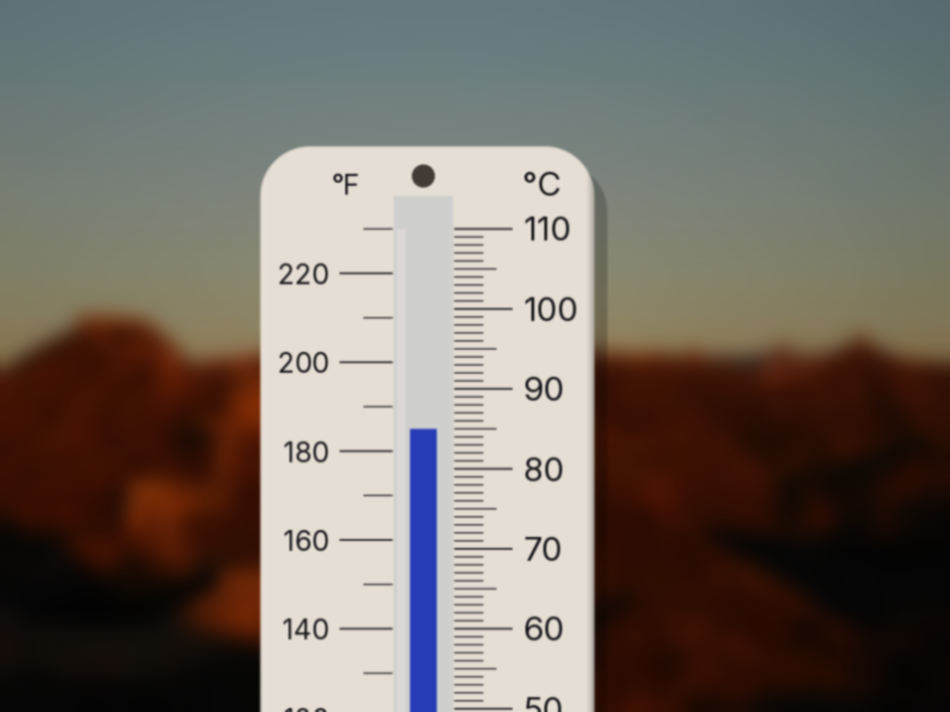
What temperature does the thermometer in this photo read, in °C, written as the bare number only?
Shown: 85
